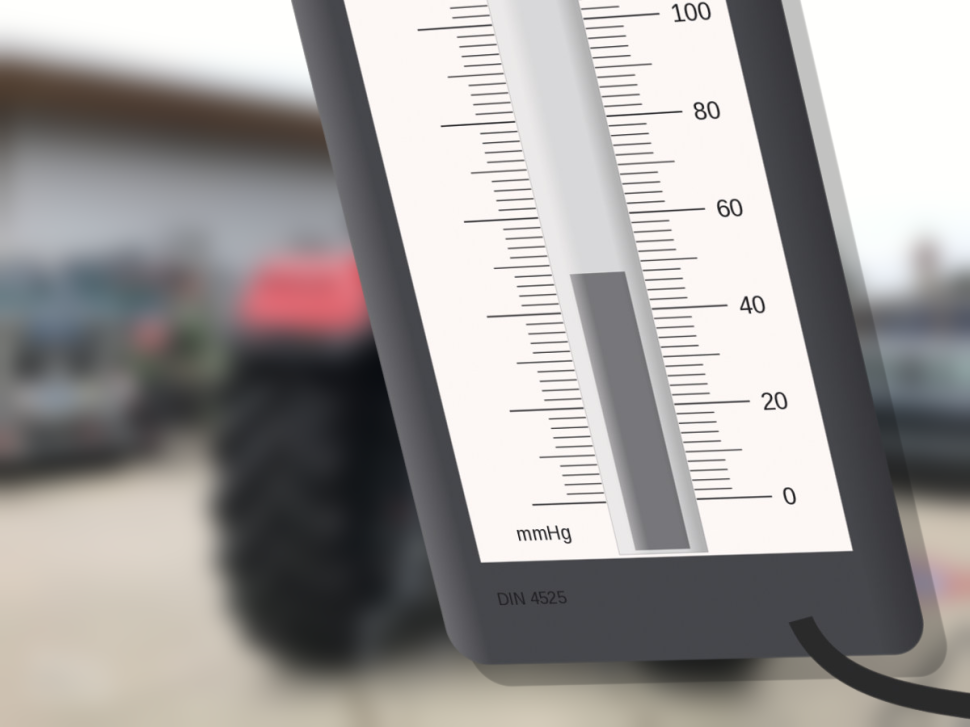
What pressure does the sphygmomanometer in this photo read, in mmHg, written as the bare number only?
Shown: 48
